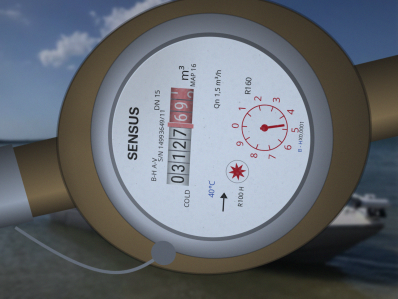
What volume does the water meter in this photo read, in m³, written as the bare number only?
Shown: 3127.6914
